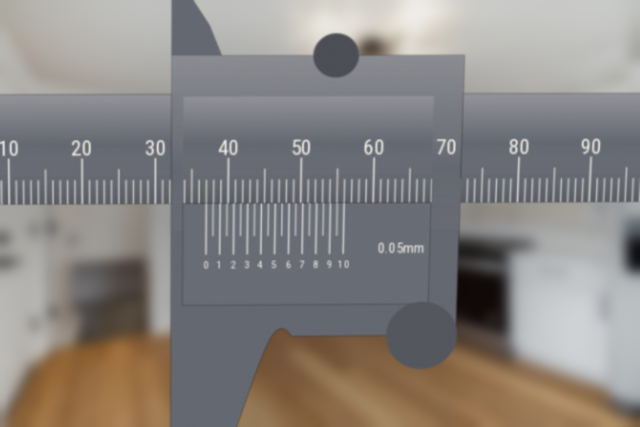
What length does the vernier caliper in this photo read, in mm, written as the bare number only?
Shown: 37.0
